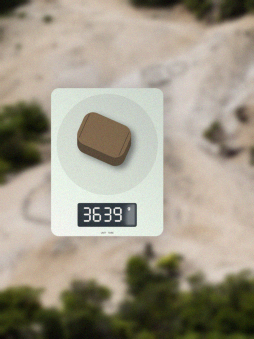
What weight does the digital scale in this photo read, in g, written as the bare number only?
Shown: 3639
